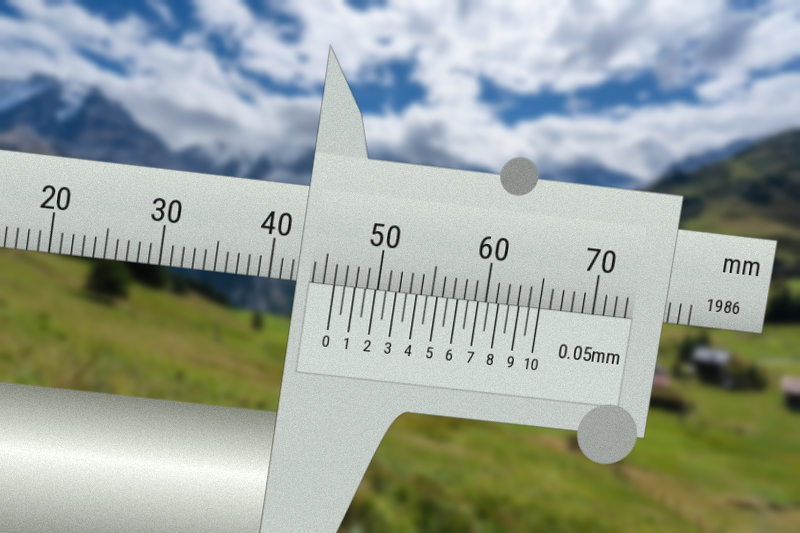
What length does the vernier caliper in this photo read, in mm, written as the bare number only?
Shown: 46.0
